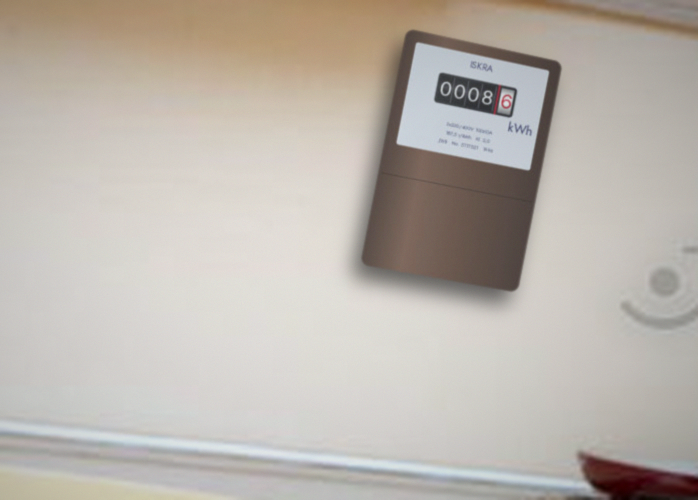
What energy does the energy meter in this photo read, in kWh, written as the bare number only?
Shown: 8.6
